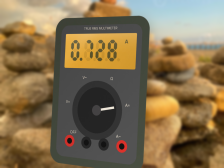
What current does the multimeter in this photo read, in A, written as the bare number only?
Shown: 0.728
